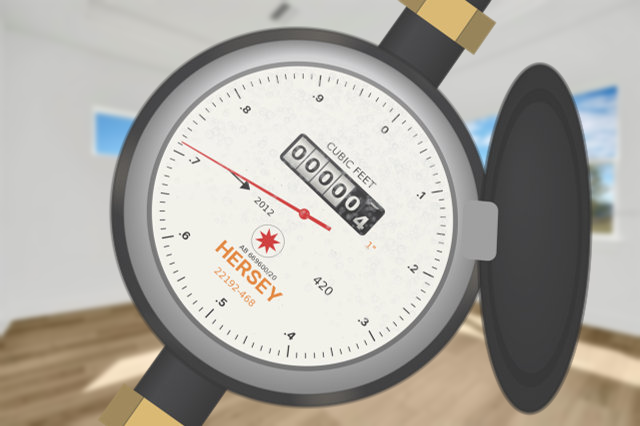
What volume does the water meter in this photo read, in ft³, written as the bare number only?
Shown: 3.71
